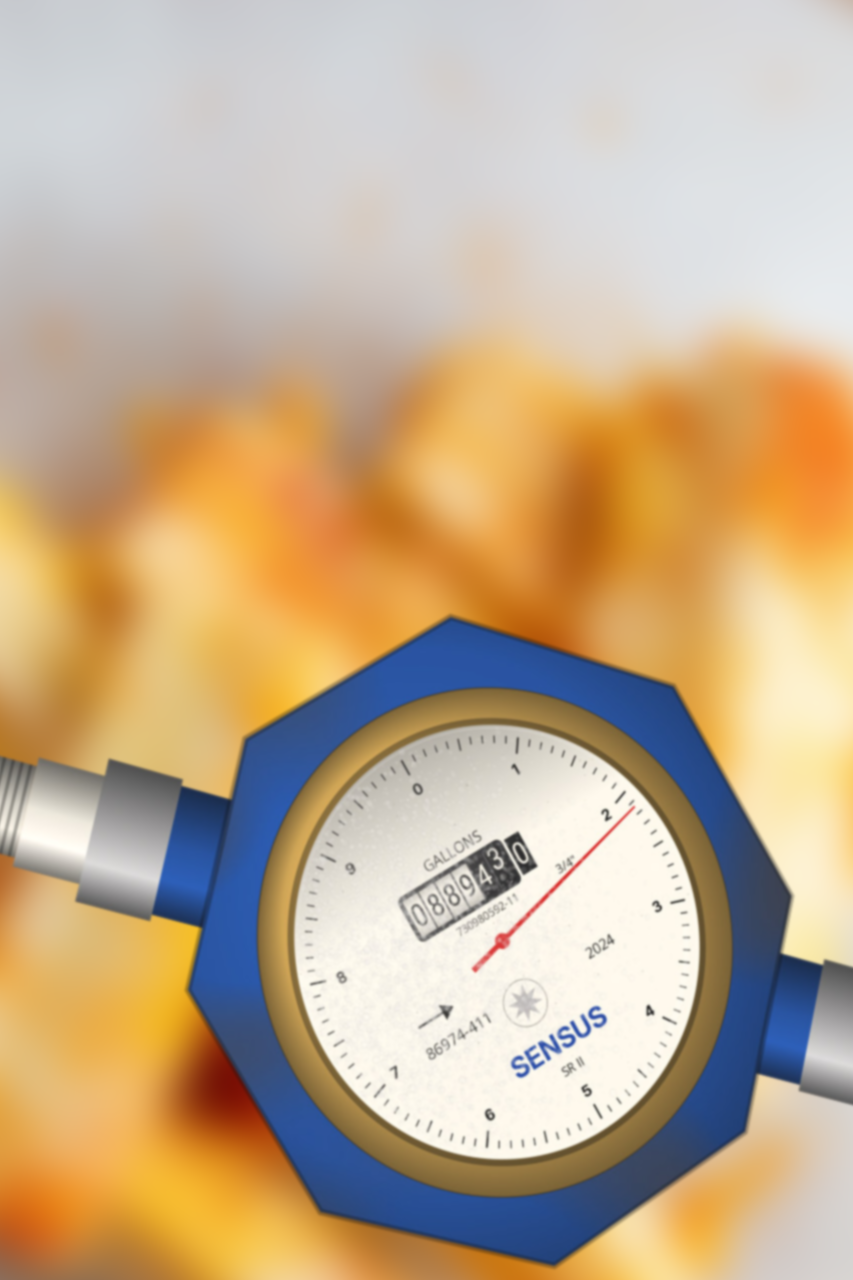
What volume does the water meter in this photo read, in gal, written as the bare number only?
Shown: 889432.1
